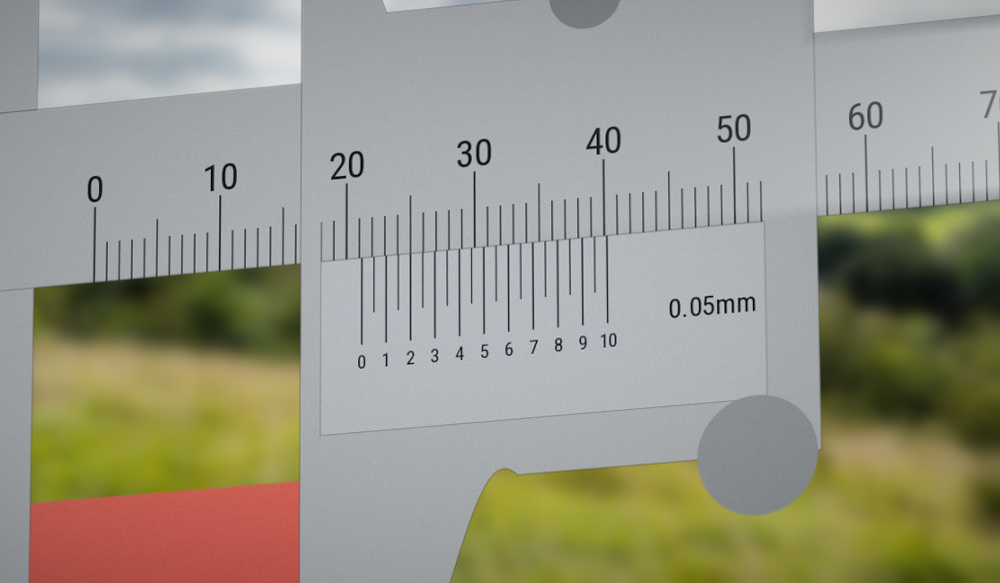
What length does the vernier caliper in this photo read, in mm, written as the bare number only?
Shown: 21.2
